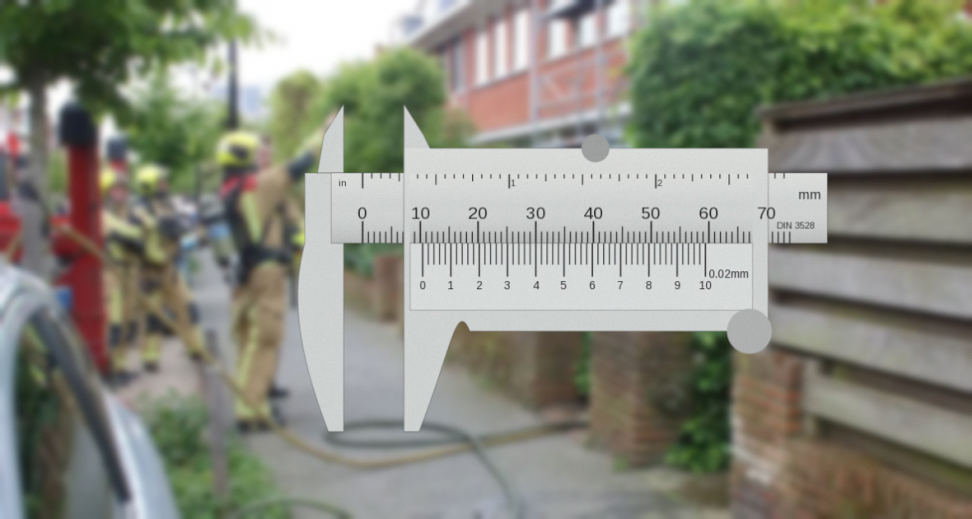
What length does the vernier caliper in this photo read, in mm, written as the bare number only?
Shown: 10.4
